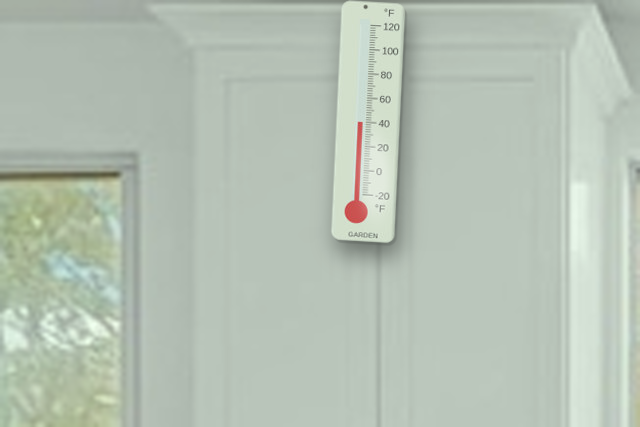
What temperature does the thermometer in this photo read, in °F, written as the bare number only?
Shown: 40
